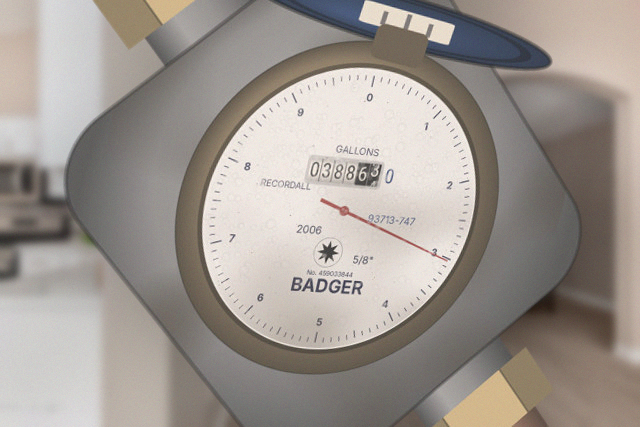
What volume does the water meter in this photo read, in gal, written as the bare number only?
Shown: 388633.0
